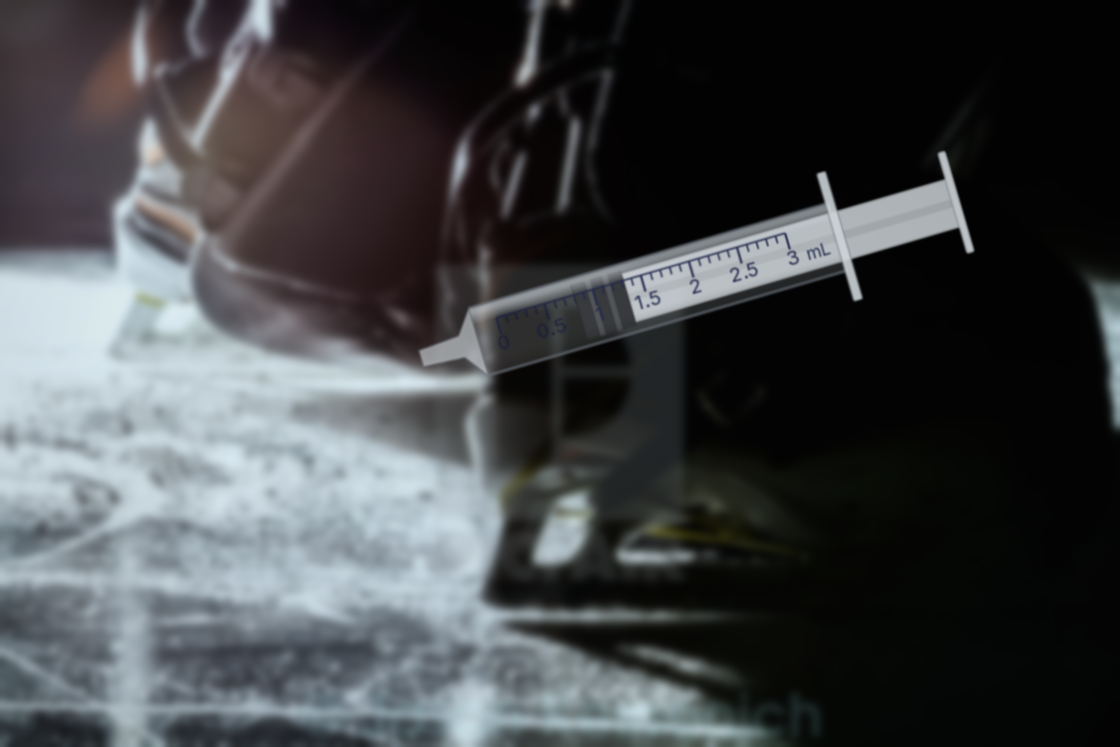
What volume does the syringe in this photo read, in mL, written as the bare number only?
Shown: 0.8
